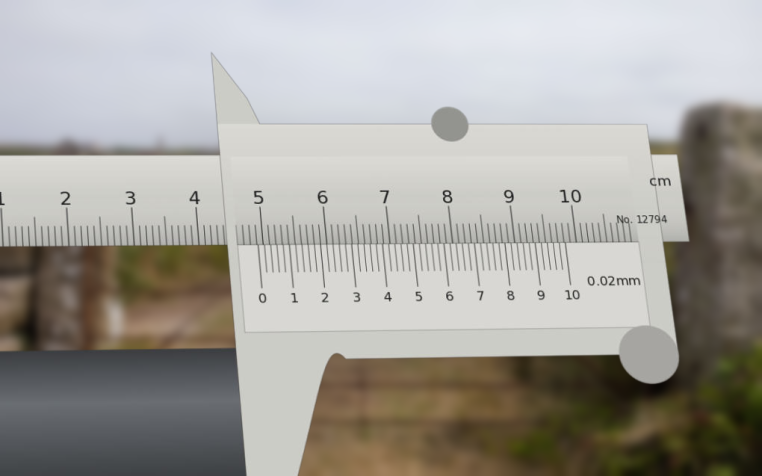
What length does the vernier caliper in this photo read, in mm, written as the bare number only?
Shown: 49.2
